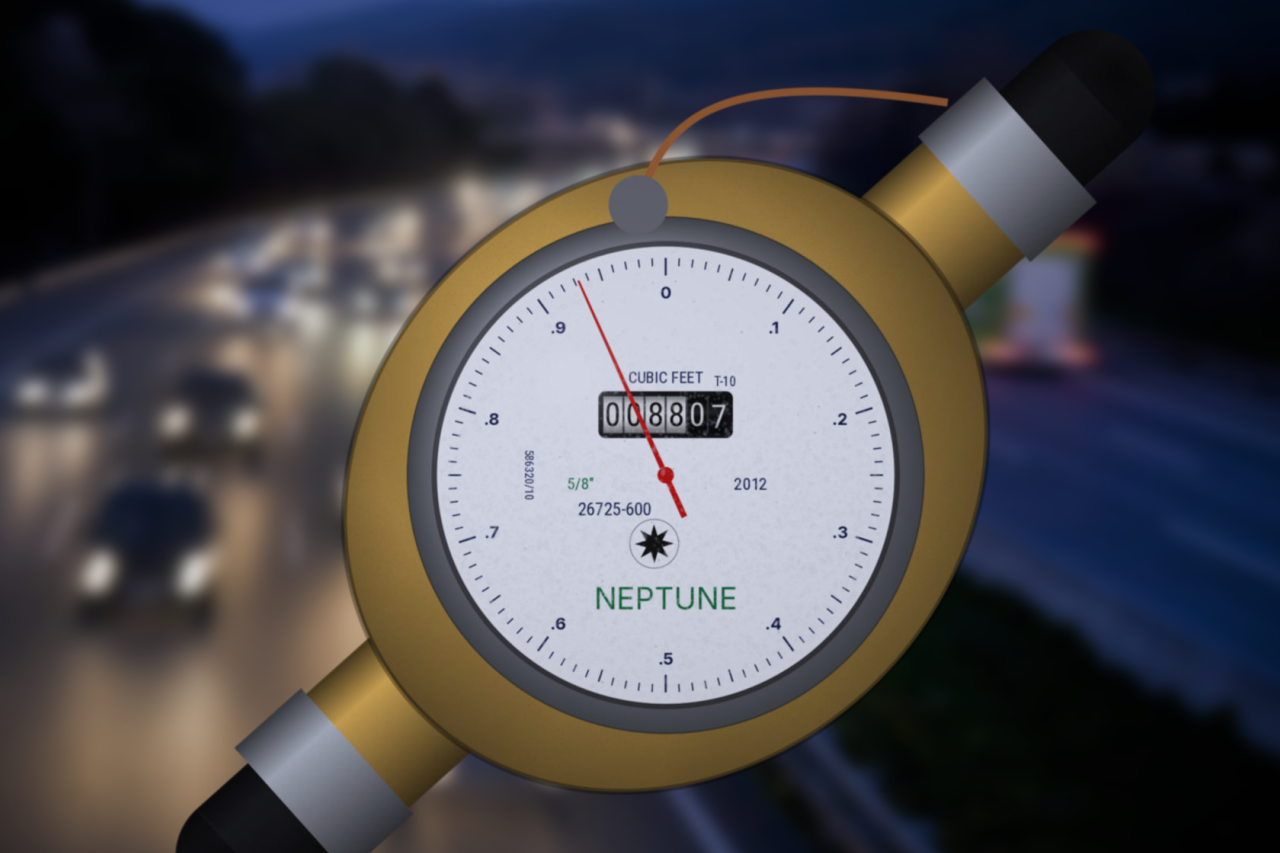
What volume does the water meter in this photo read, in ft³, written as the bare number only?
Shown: 8806.93
